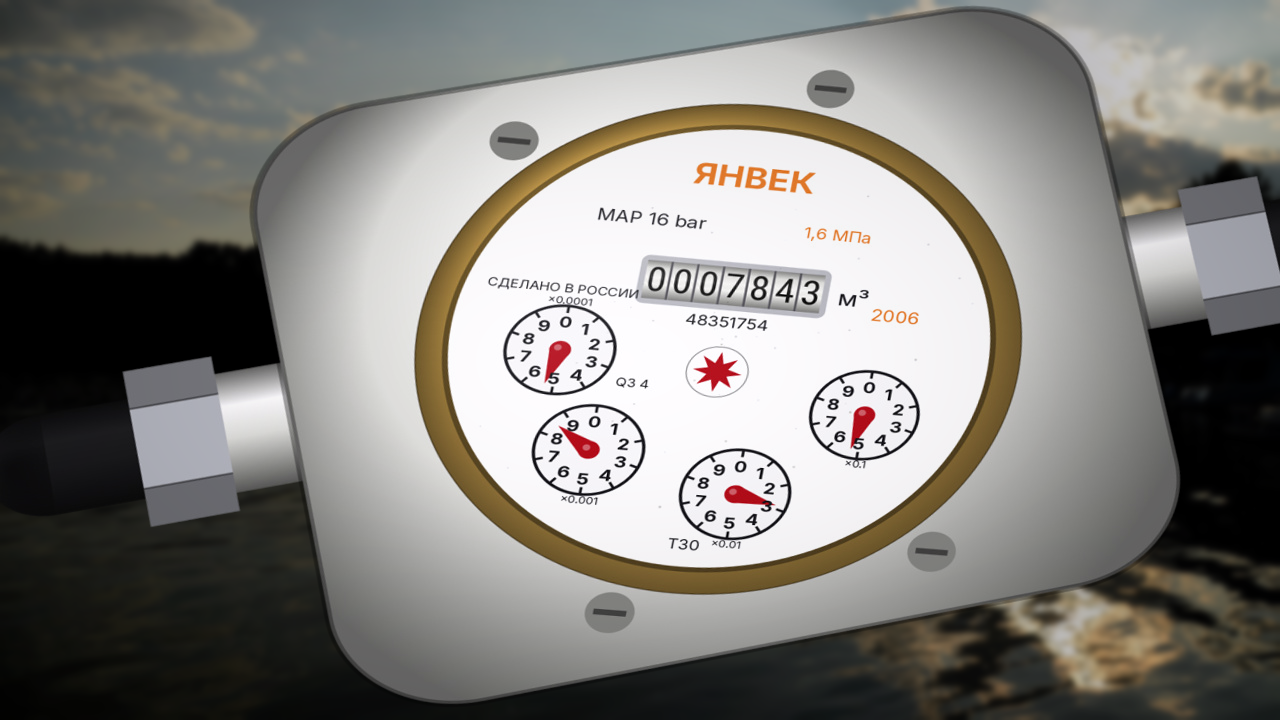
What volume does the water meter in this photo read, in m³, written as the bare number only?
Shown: 7843.5285
